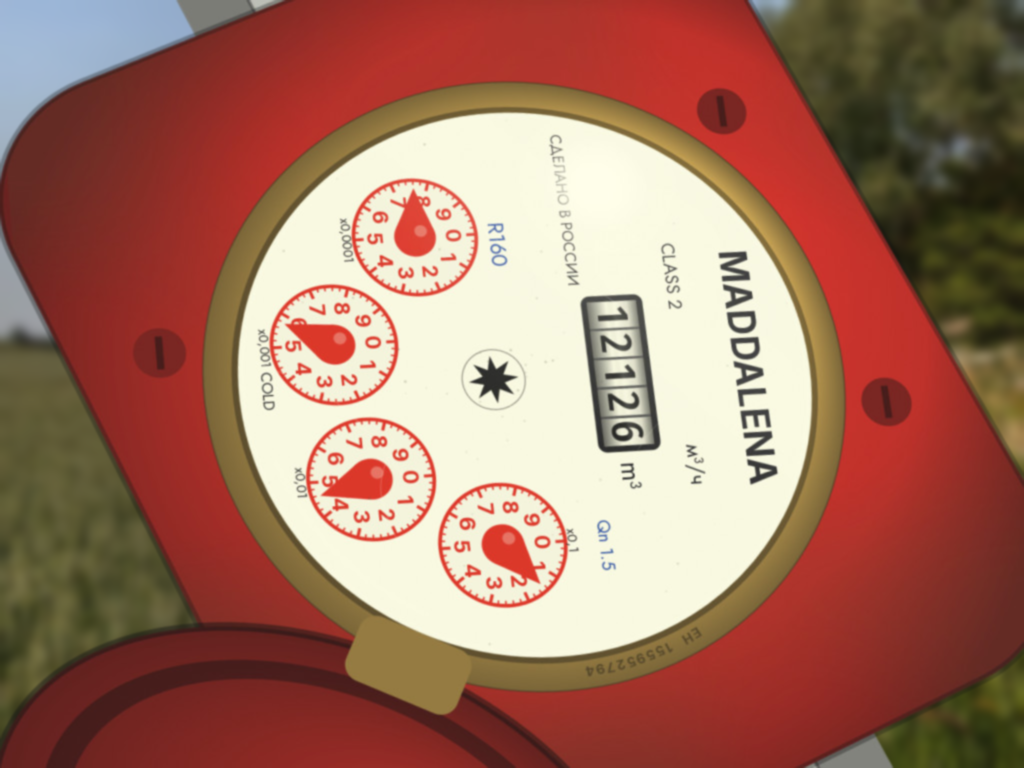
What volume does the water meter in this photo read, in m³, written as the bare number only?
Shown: 12126.1457
